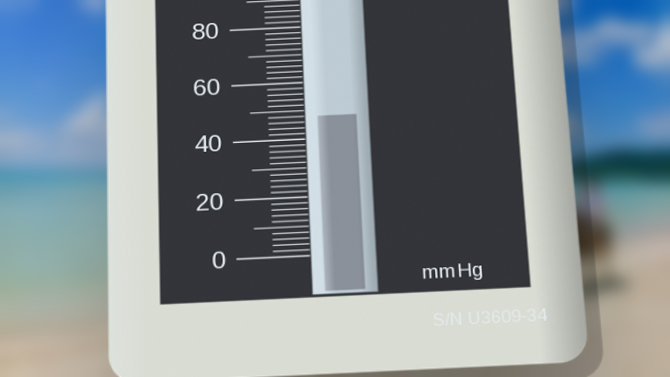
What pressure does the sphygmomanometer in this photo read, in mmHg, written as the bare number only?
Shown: 48
